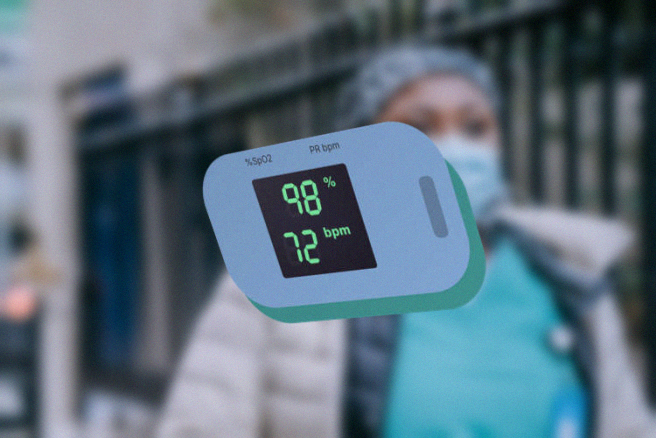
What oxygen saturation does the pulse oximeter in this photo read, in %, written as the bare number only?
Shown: 98
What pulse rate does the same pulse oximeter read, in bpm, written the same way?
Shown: 72
